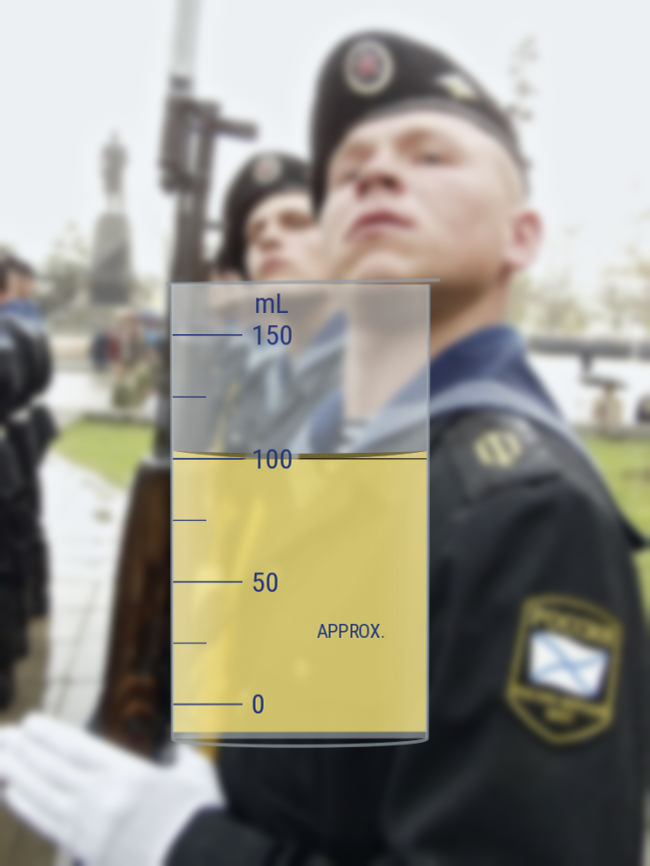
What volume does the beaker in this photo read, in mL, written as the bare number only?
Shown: 100
